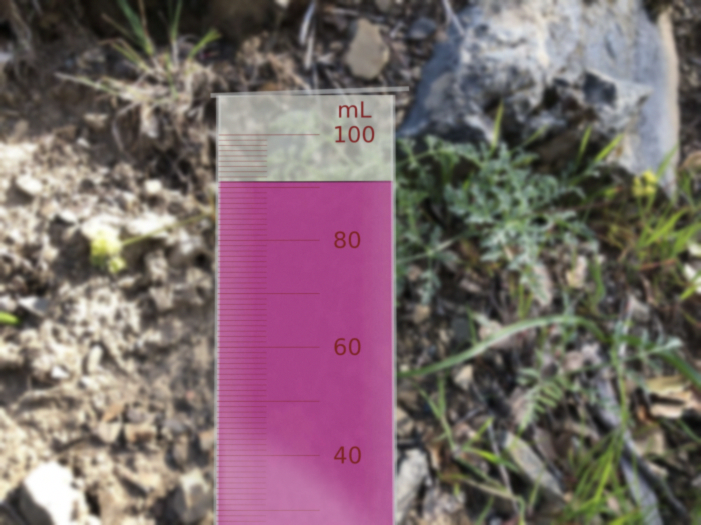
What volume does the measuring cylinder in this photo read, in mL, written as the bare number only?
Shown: 91
